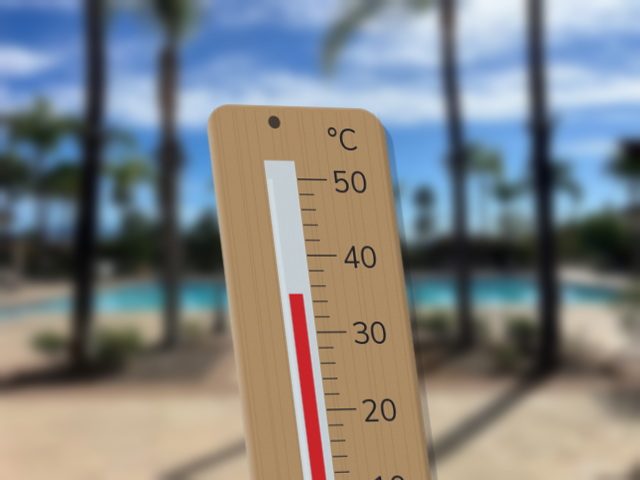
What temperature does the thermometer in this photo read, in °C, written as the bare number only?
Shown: 35
